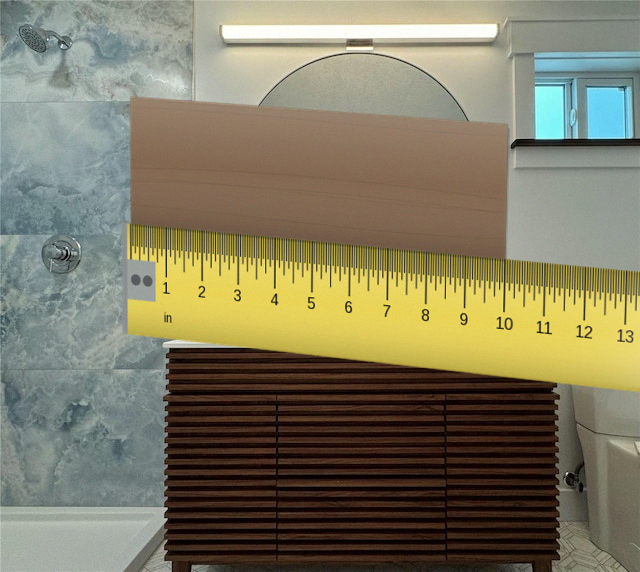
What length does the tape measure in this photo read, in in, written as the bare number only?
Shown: 10
